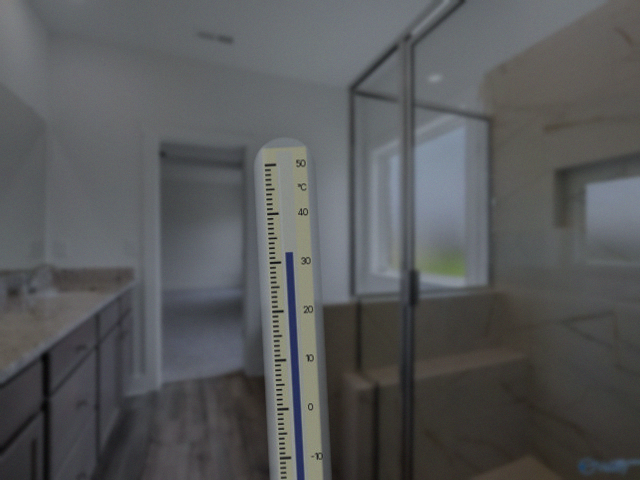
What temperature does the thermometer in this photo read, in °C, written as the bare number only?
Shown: 32
